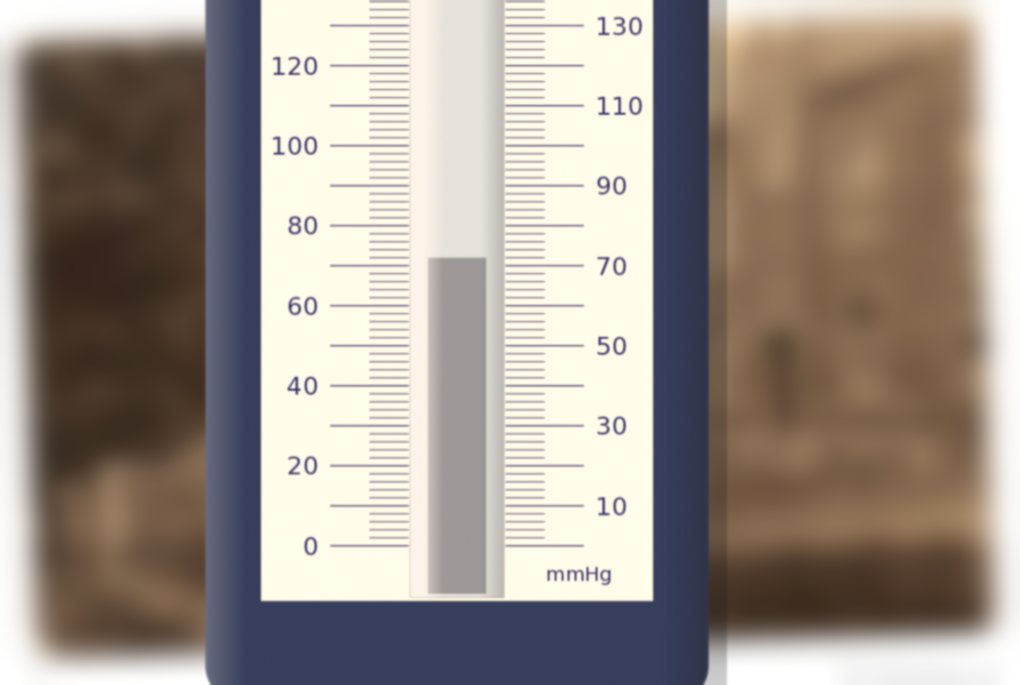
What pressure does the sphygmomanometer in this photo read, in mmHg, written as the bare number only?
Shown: 72
